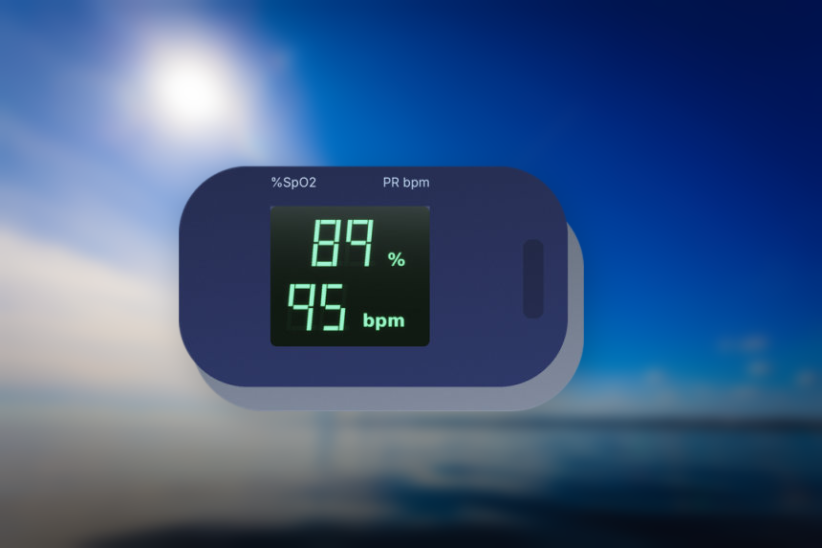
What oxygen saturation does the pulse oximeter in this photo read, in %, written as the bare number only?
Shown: 89
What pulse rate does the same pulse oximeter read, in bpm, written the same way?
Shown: 95
